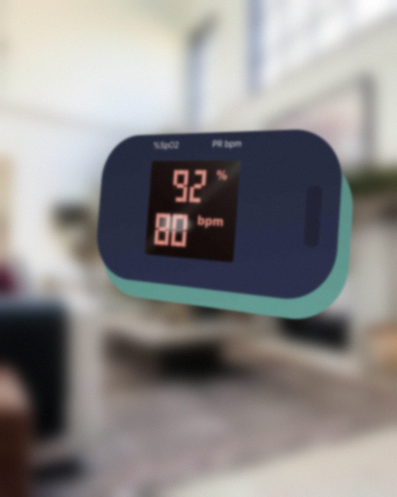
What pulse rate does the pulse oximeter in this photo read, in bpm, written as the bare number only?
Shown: 80
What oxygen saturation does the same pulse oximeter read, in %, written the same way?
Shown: 92
